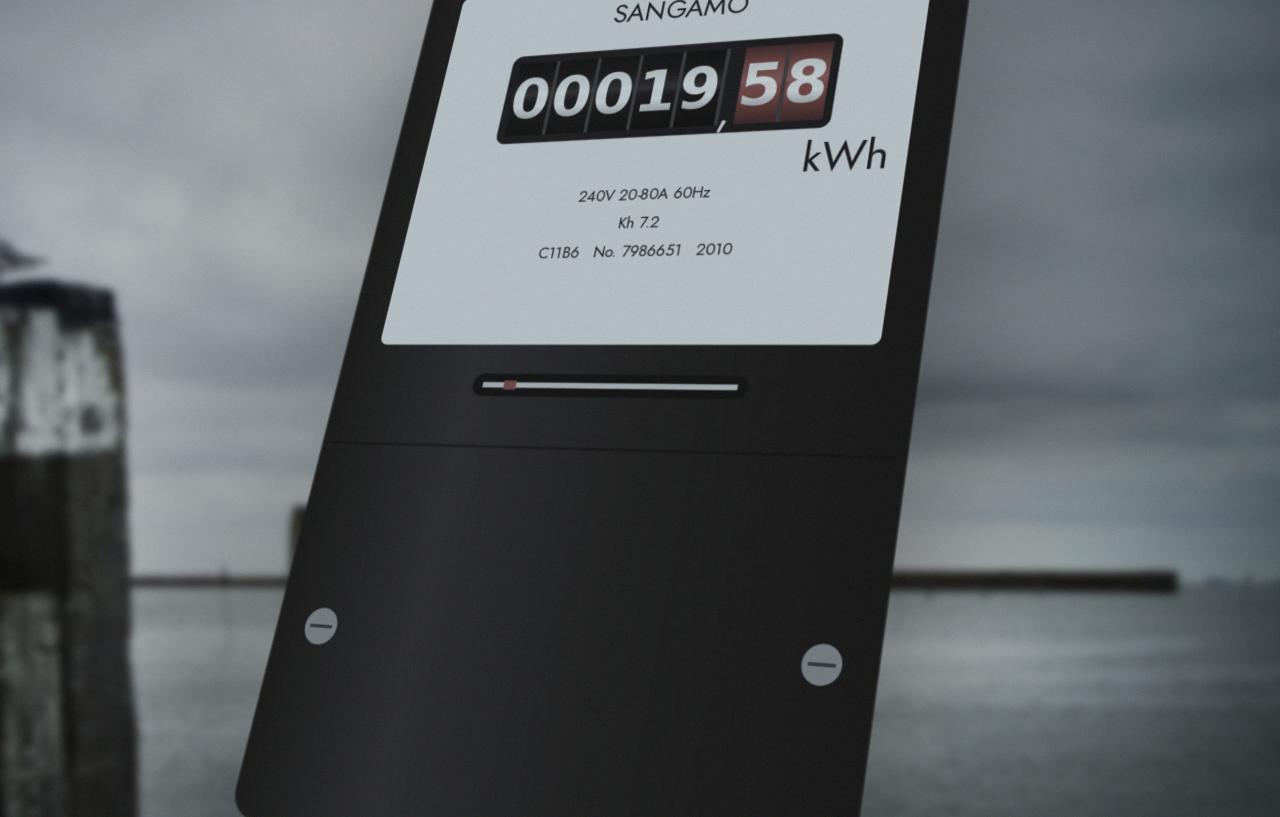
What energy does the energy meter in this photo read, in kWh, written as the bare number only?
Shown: 19.58
